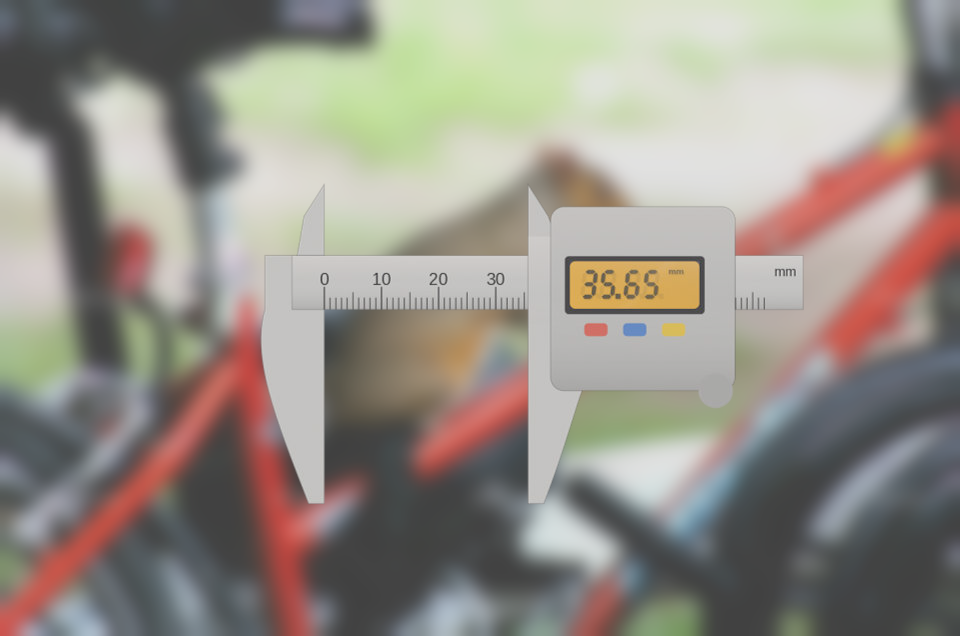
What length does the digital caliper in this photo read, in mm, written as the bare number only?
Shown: 35.65
